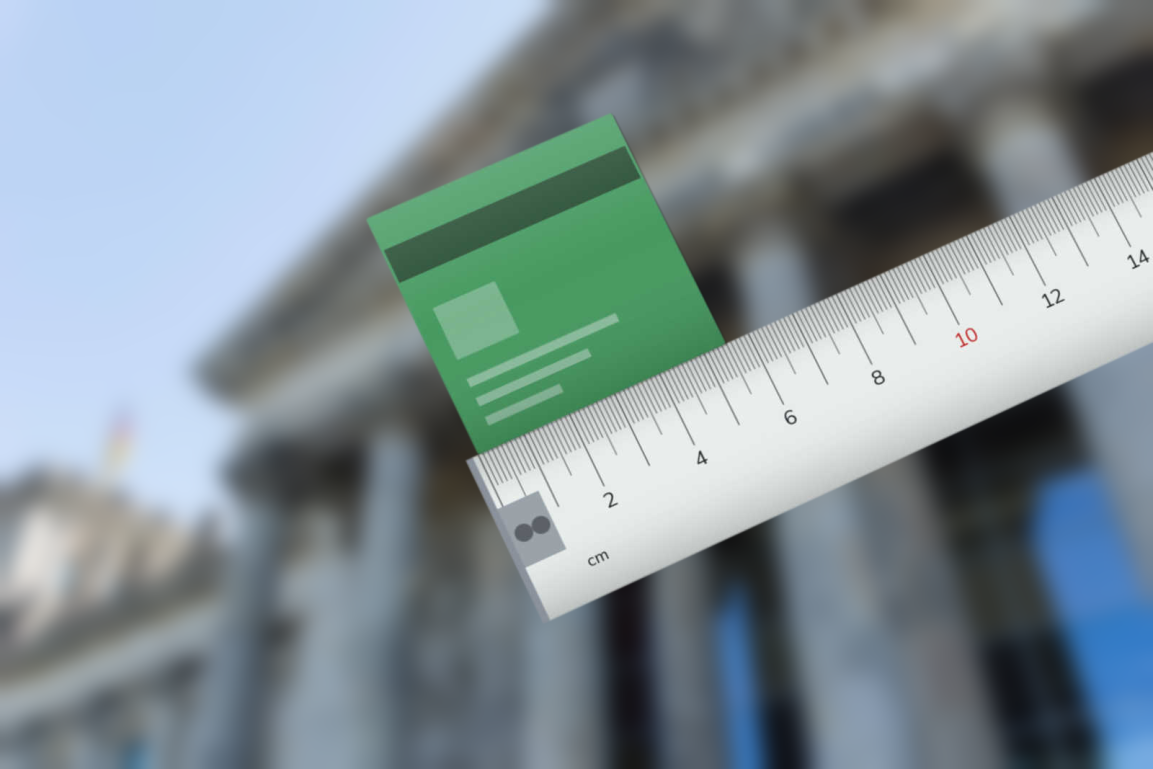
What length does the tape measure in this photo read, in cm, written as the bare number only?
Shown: 5.5
